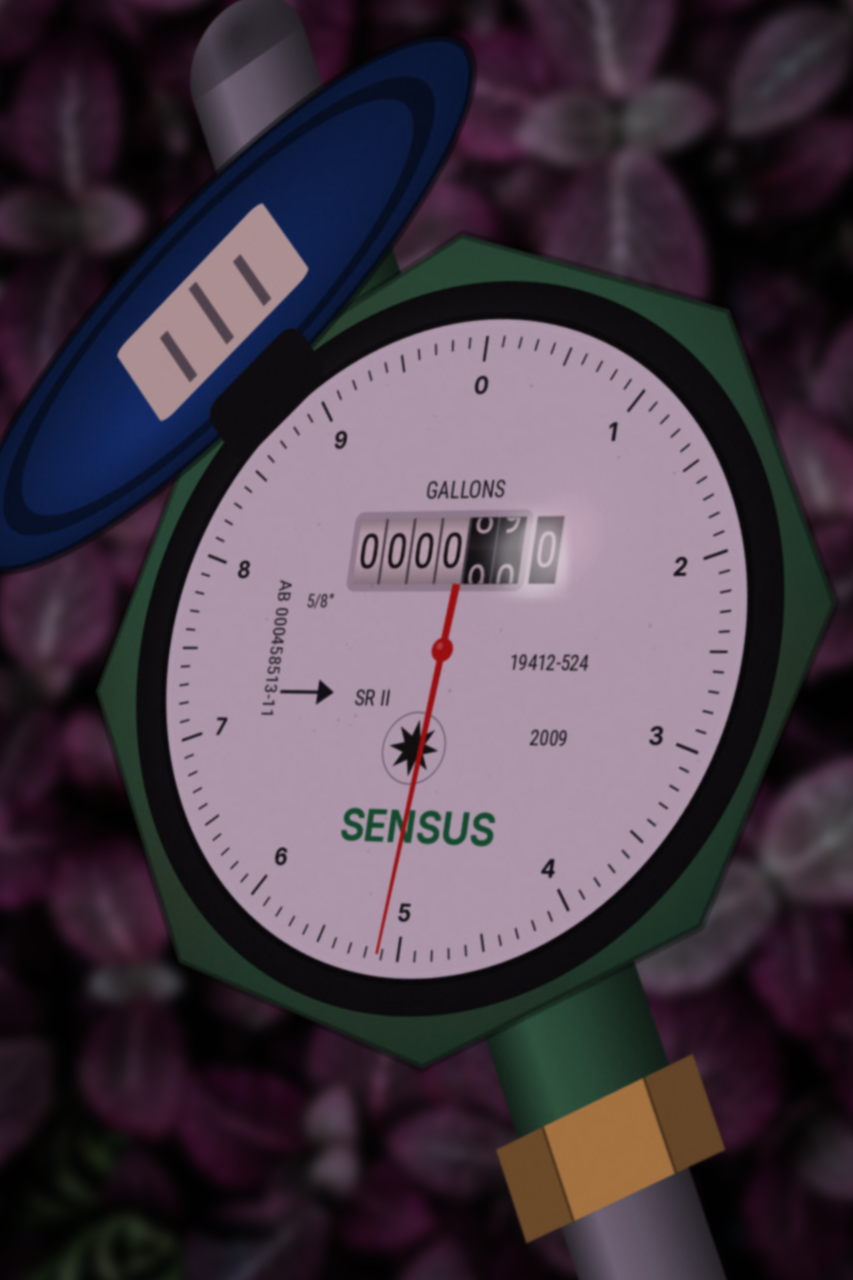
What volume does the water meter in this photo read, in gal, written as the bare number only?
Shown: 895.1
